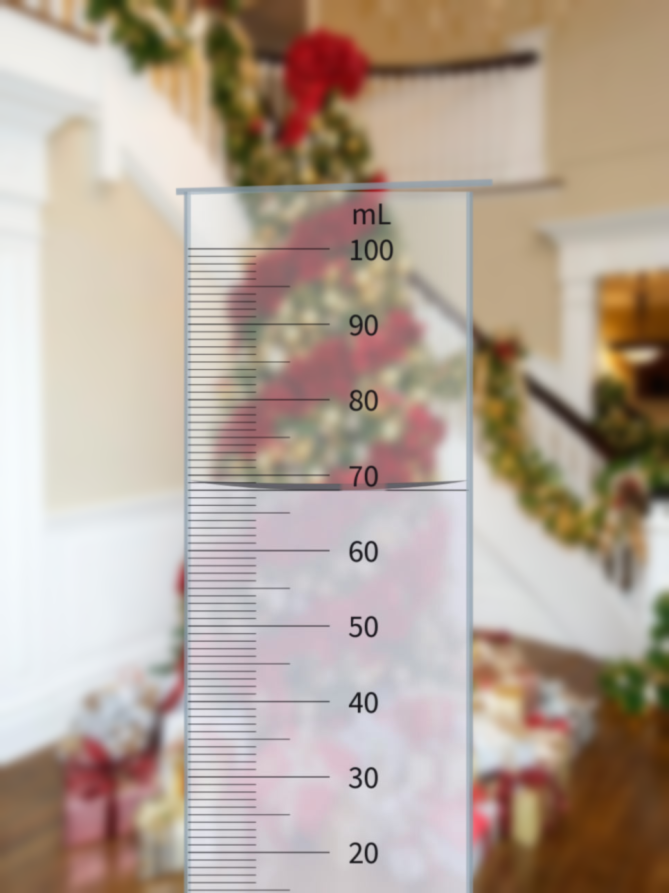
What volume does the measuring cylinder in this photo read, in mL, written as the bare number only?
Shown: 68
